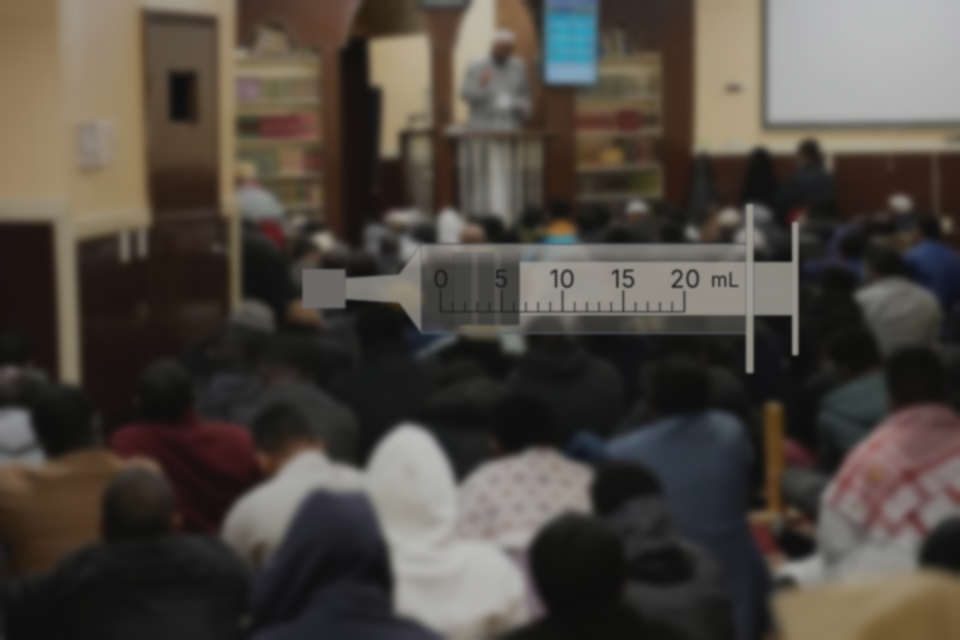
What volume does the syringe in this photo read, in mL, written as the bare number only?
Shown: 1
